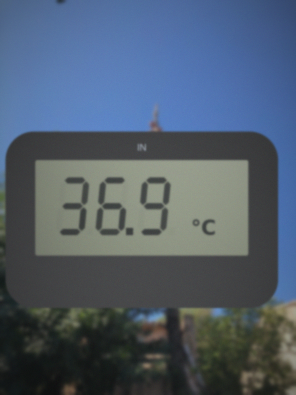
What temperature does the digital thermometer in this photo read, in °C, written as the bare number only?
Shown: 36.9
